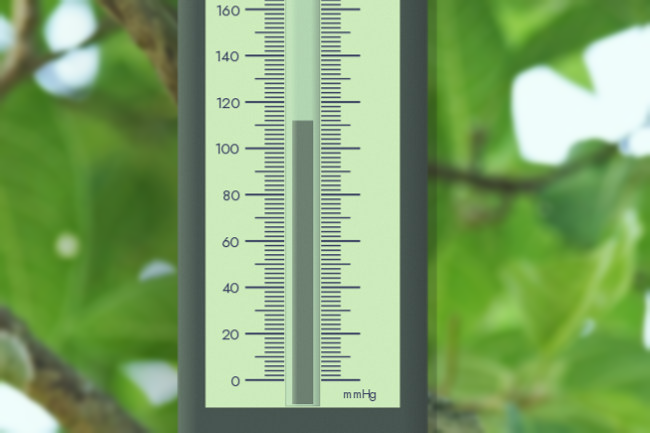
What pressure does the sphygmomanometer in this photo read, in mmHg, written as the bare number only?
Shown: 112
